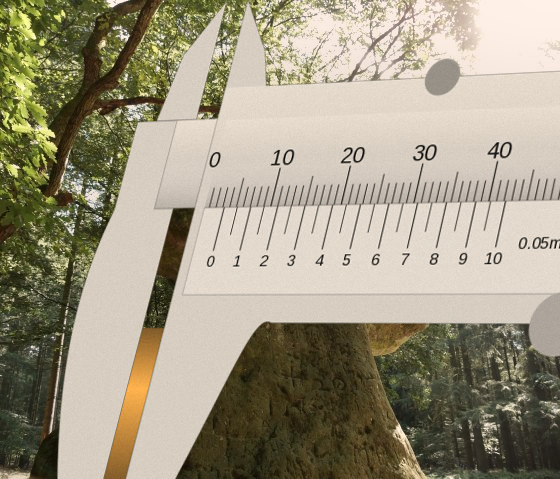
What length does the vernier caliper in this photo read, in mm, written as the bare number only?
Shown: 3.2
